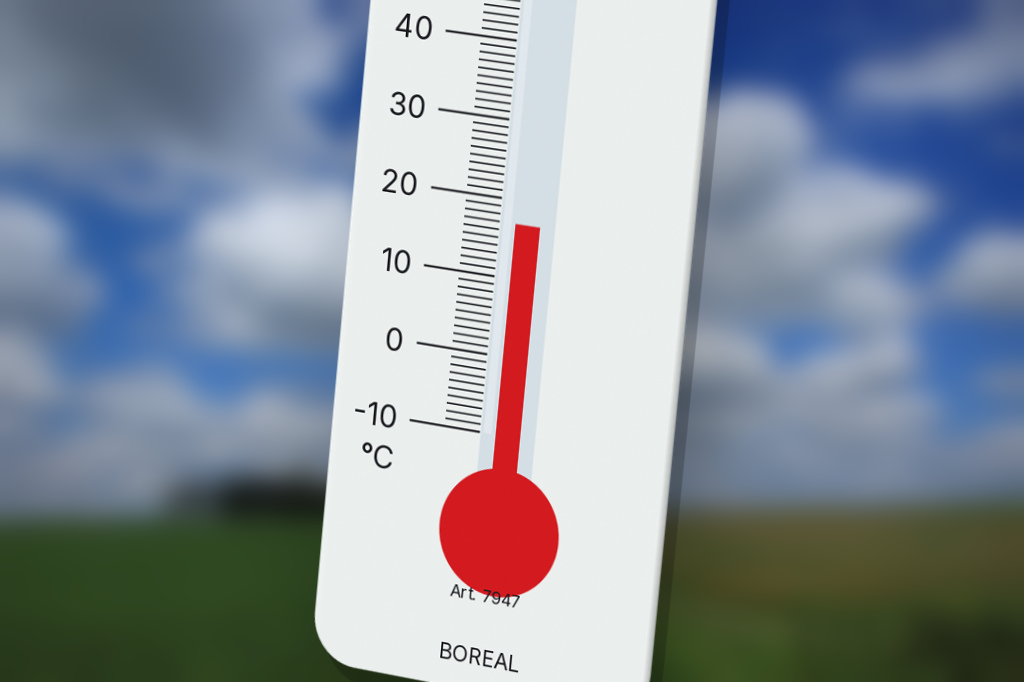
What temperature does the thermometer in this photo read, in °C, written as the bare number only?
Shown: 17
